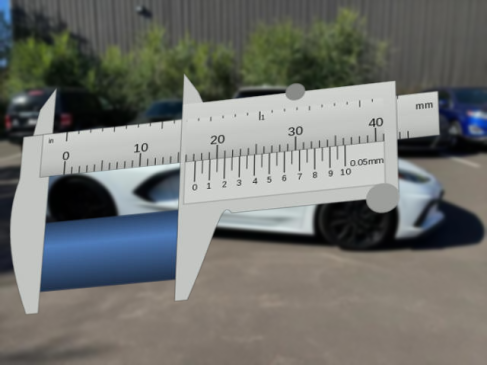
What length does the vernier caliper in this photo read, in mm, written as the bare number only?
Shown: 17.2
